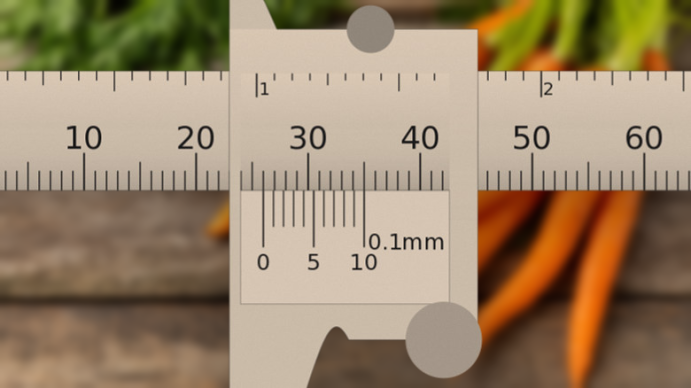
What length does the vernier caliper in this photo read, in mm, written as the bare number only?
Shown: 26.0
